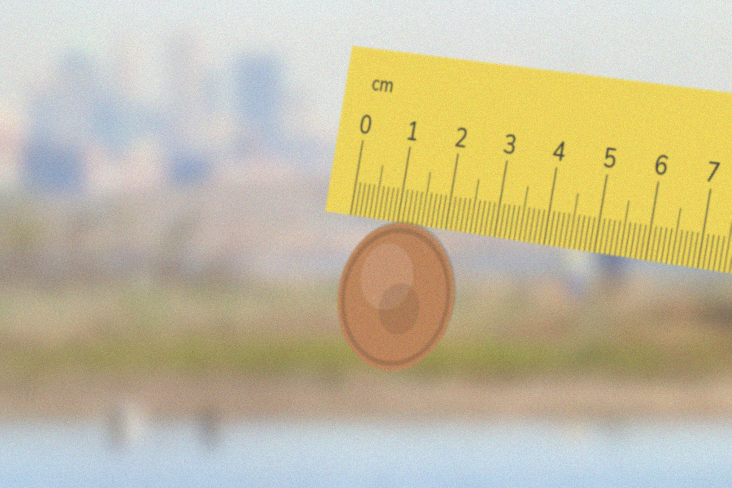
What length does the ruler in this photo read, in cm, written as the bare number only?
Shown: 2.4
